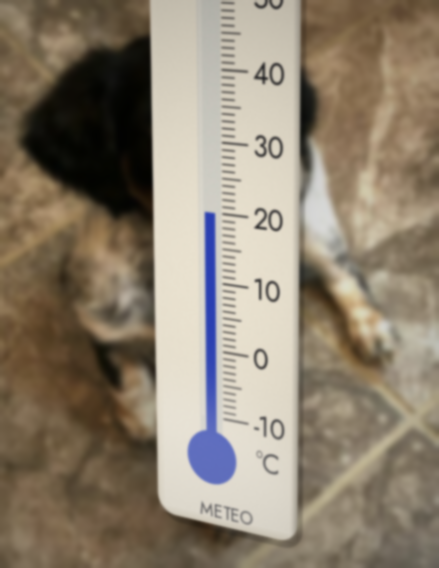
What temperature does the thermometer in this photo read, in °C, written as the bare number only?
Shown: 20
